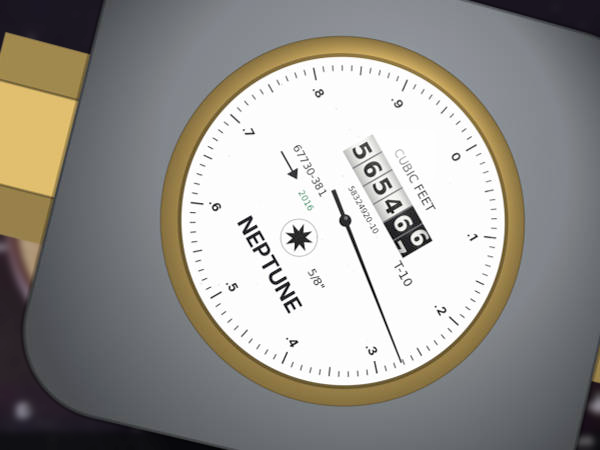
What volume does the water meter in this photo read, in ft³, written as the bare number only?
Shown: 565466.27
